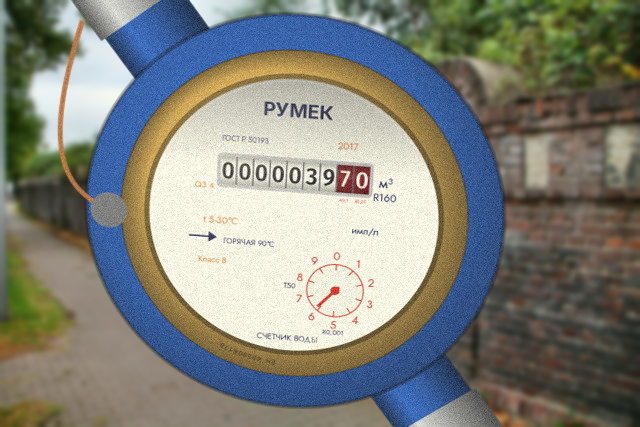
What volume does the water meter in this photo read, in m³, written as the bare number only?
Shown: 39.706
